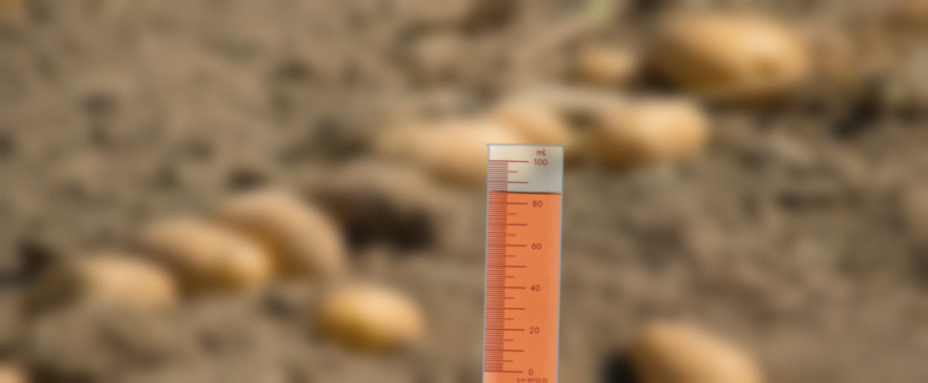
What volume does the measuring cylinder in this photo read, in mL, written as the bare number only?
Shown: 85
